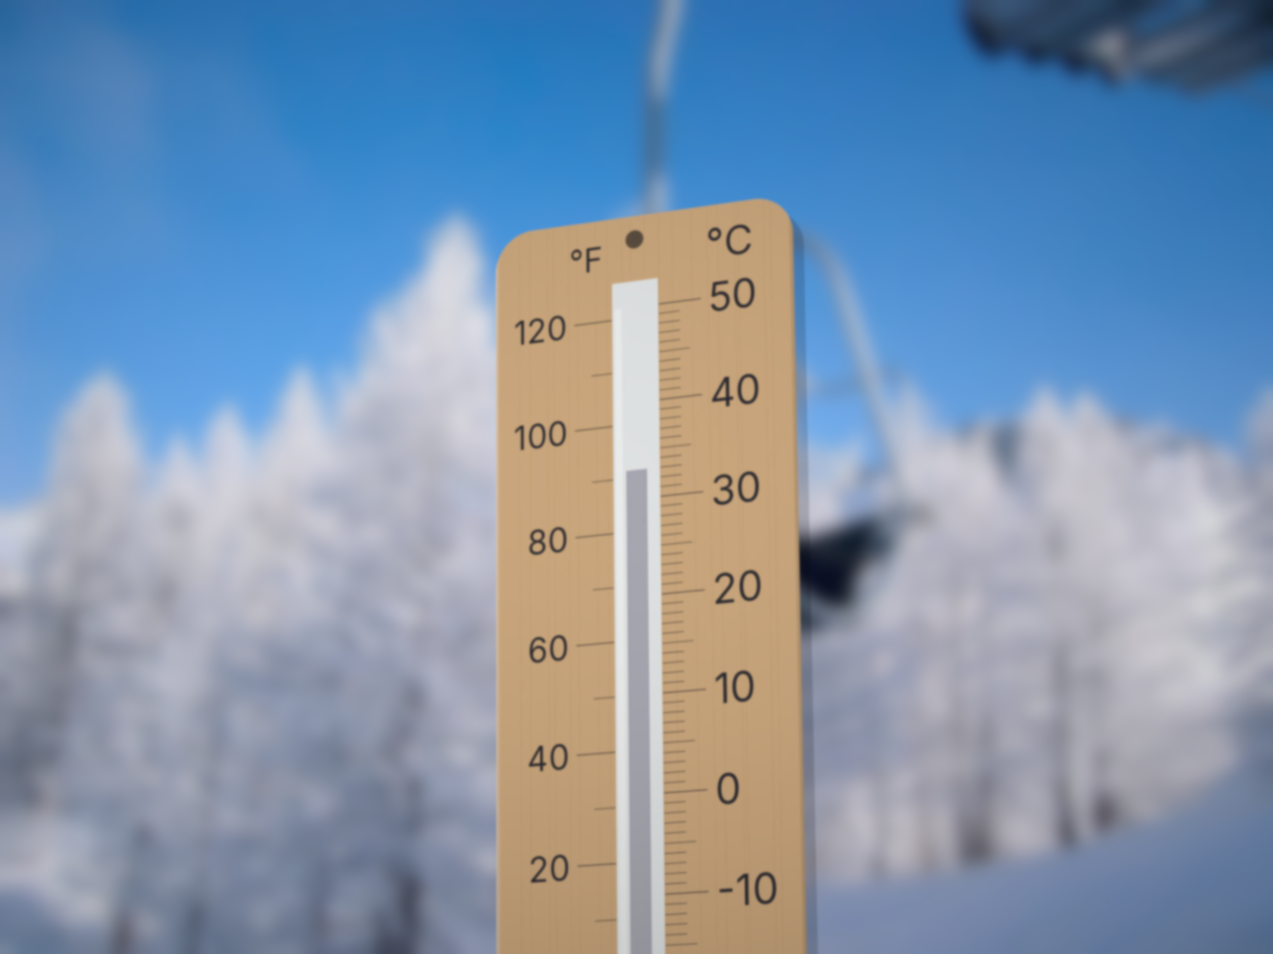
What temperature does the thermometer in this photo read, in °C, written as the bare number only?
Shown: 33
